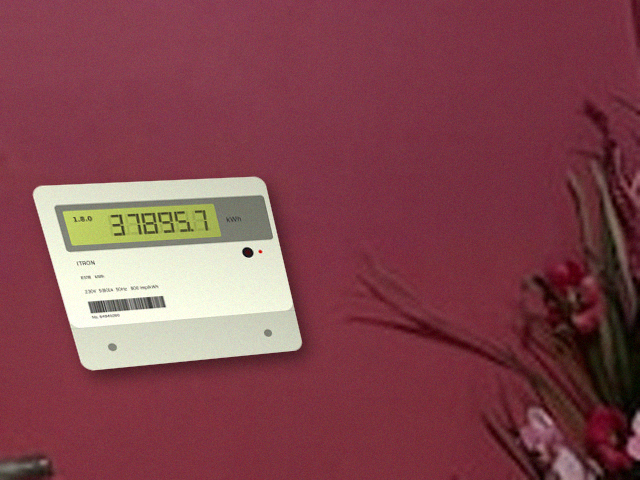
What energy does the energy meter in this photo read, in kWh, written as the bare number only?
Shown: 37895.7
